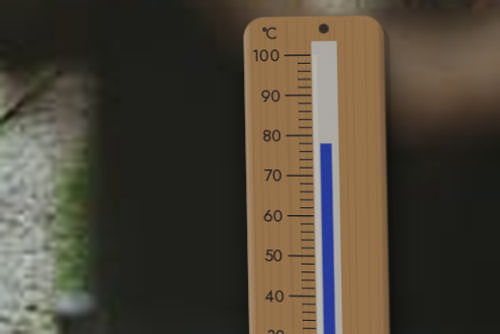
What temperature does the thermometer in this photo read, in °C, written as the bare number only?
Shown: 78
